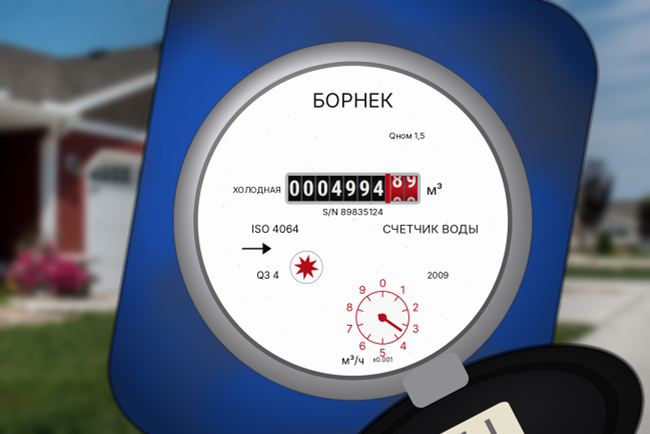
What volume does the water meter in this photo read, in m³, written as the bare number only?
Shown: 4994.893
